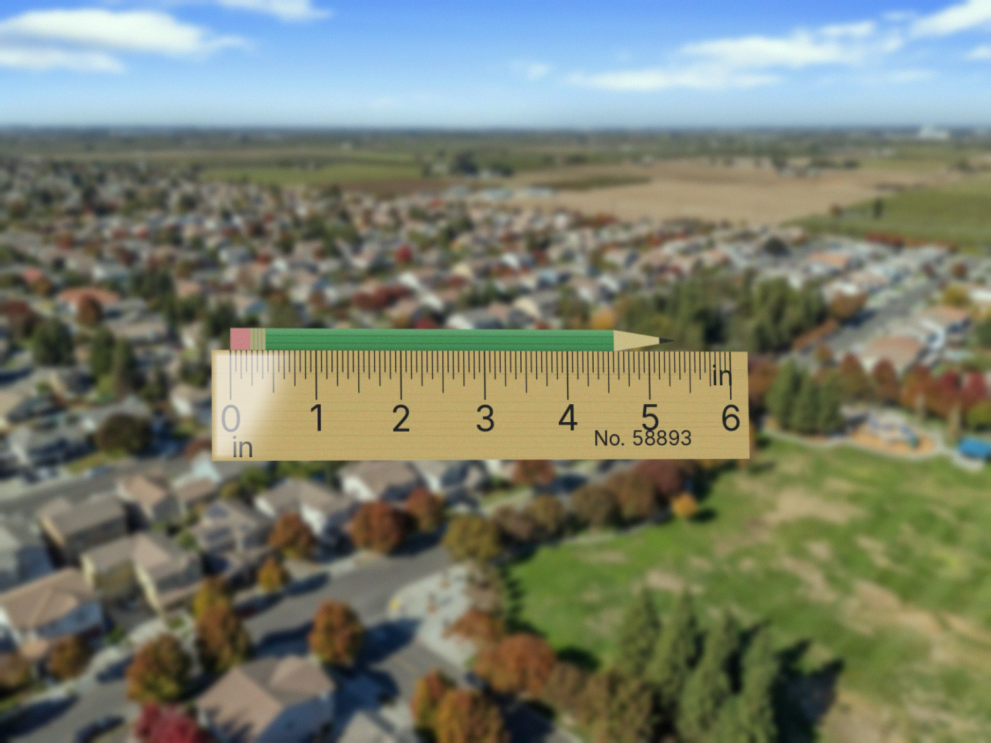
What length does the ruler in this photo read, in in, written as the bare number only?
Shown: 5.3125
